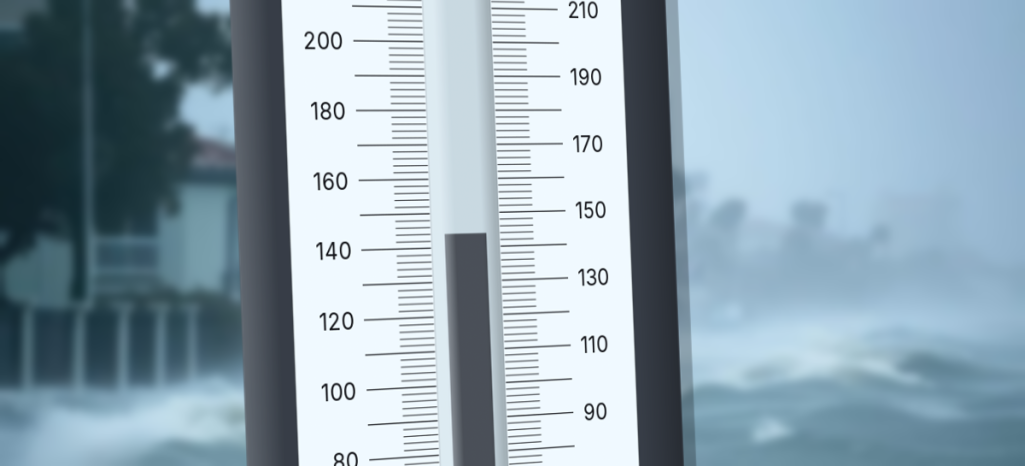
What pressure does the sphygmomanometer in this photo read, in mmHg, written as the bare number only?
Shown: 144
